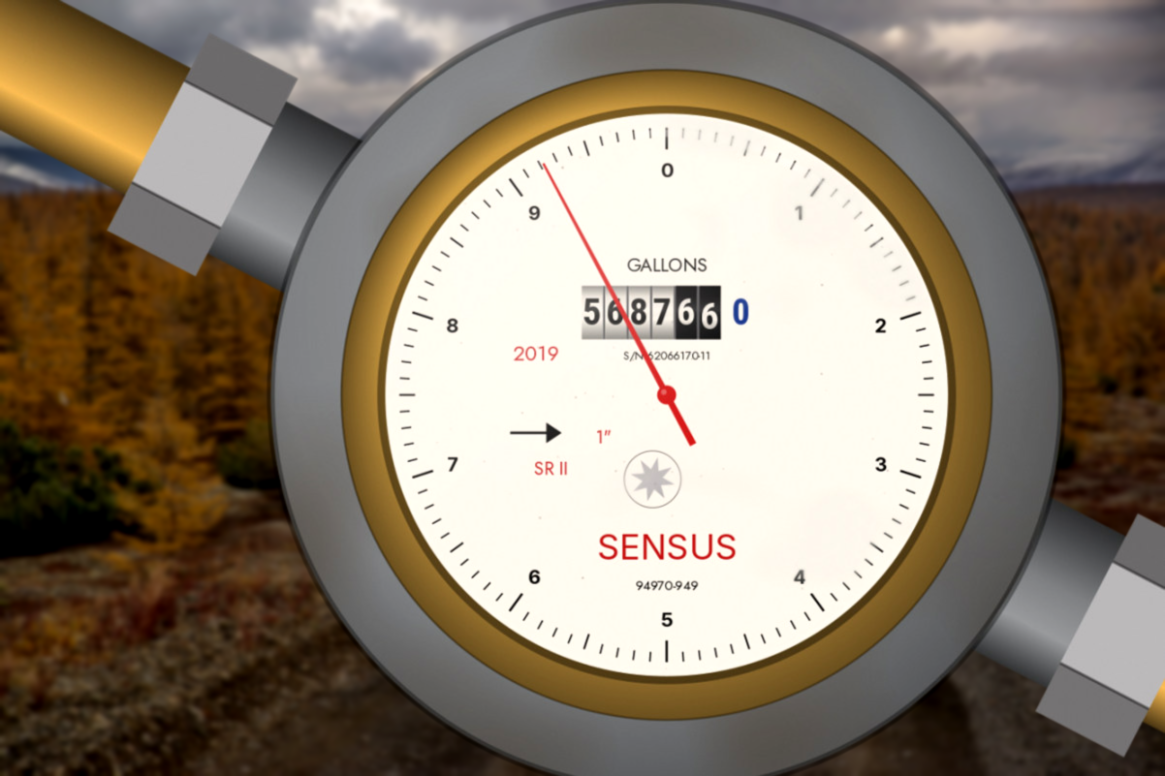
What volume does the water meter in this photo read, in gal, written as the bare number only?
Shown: 5687659.2
